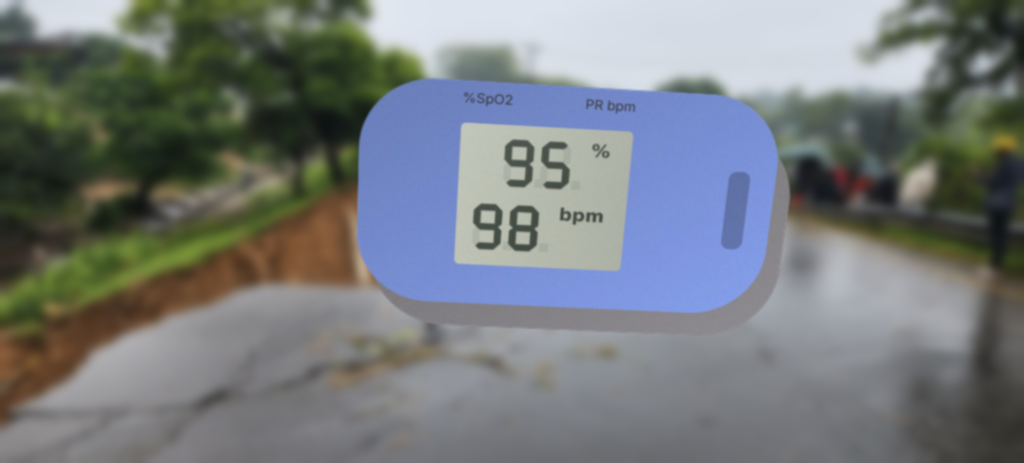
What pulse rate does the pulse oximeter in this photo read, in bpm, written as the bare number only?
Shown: 98
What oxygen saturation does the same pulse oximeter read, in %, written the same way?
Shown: 95
